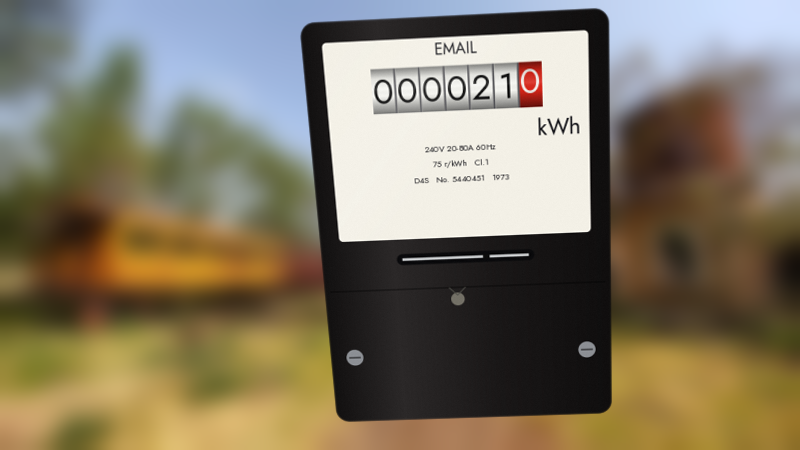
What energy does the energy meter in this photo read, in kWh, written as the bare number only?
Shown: 21.0
